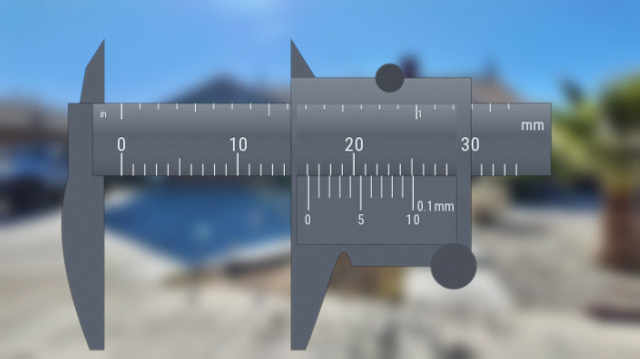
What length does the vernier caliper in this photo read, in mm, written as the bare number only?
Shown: 16.1
